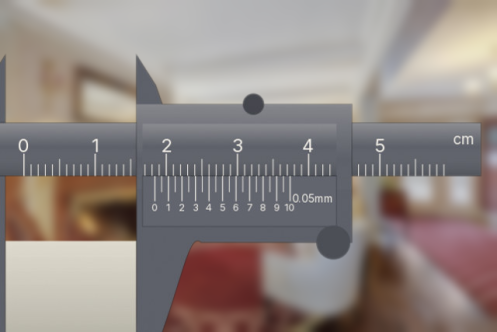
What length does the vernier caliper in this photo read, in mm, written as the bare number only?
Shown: 18.4
